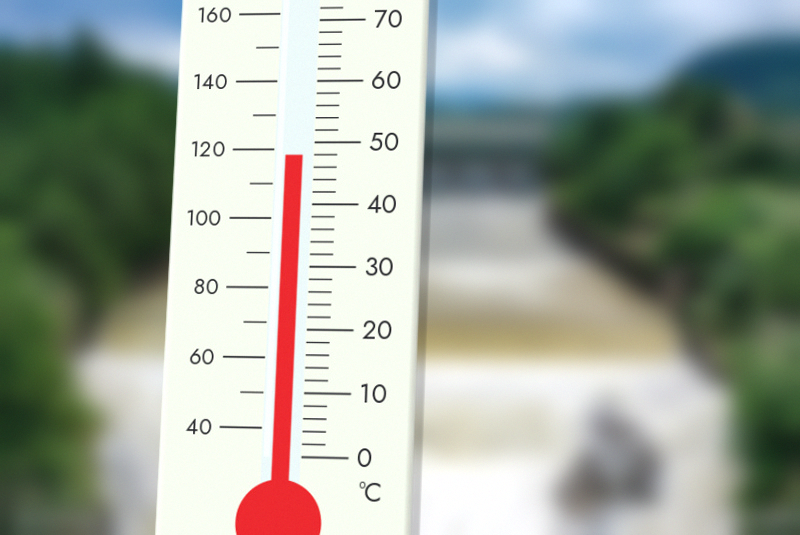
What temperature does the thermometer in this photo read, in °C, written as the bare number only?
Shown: 48
